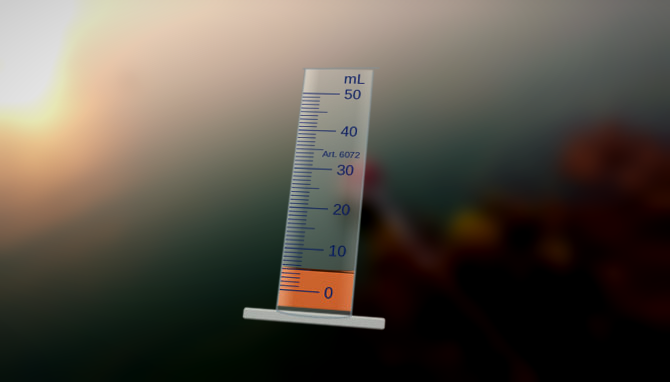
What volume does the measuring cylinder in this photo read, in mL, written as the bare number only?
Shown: 5
